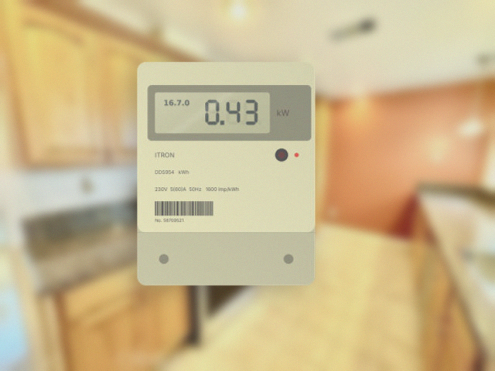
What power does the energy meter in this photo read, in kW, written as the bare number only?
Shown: 0.43
